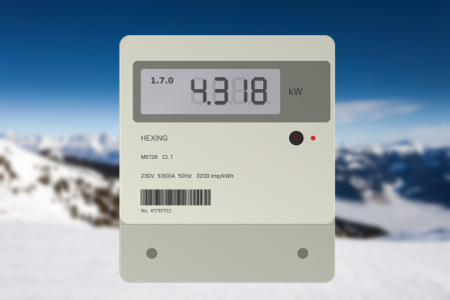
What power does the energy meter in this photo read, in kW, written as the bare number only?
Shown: 4.318
